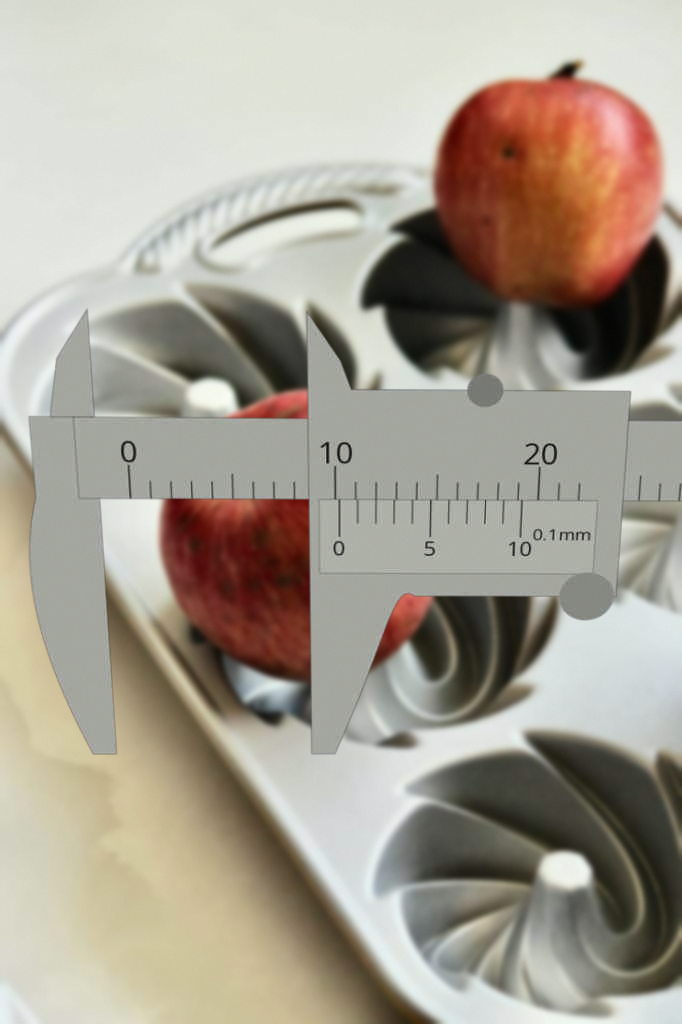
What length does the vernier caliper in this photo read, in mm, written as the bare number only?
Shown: 10.2
